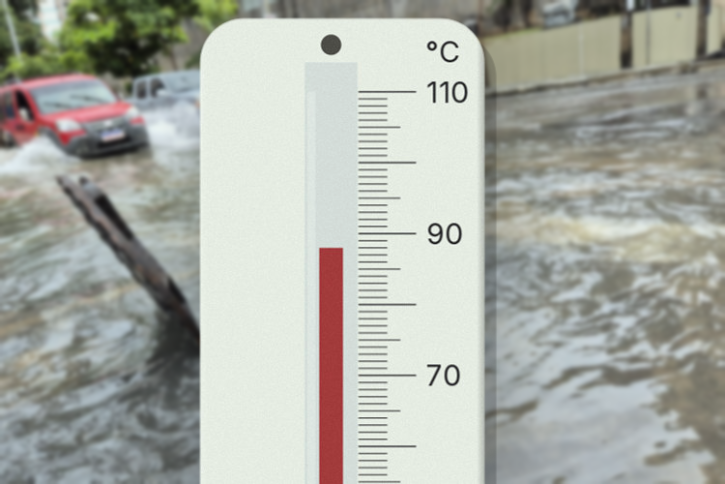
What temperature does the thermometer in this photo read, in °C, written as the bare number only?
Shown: 88
